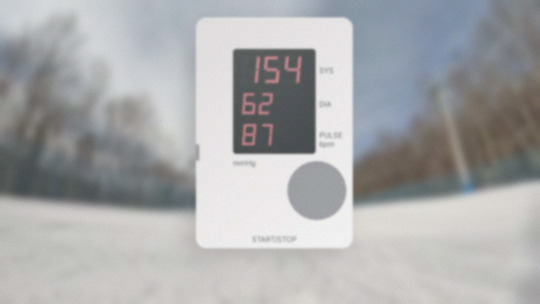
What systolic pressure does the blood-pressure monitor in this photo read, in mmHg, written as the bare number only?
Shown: 154
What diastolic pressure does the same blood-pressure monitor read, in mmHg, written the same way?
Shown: 62
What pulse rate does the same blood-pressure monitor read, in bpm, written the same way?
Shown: 87
